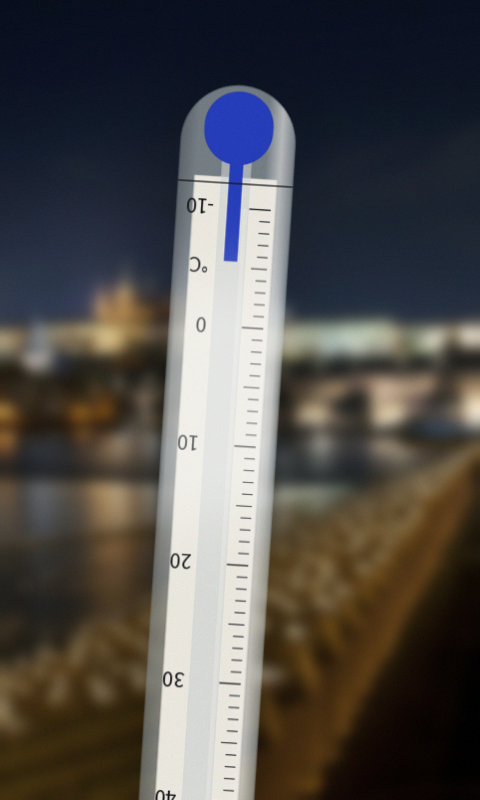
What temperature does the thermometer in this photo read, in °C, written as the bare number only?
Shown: -5.5
